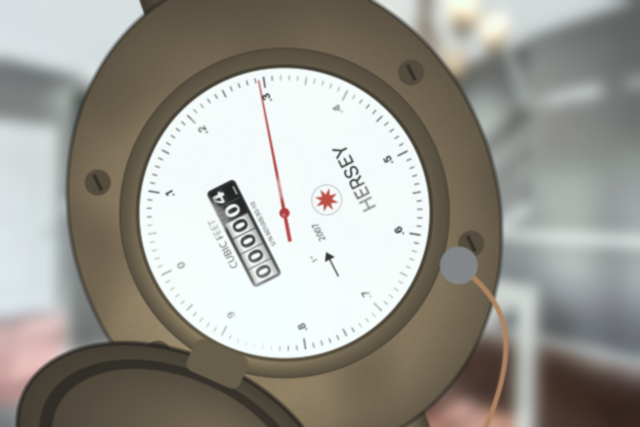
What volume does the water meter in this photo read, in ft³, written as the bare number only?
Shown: 4.29
